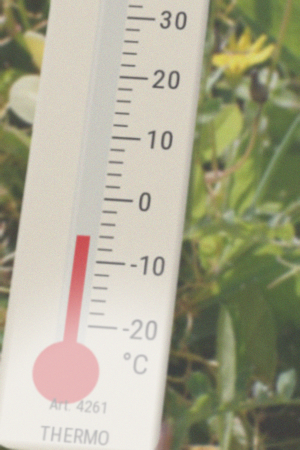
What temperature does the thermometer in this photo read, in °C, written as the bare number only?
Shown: -6
